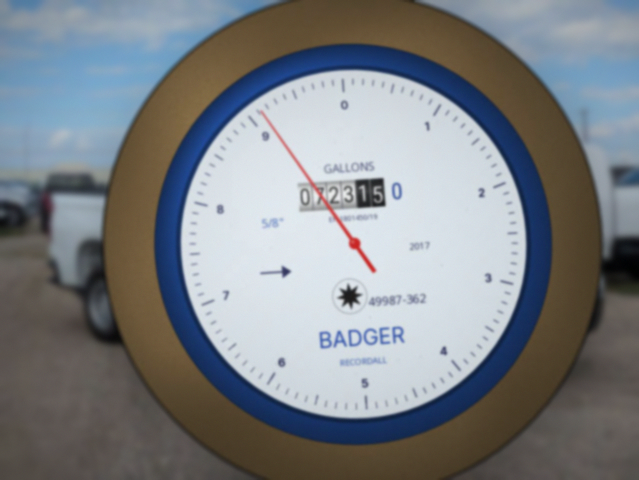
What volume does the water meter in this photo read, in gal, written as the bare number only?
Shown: 723149.1
